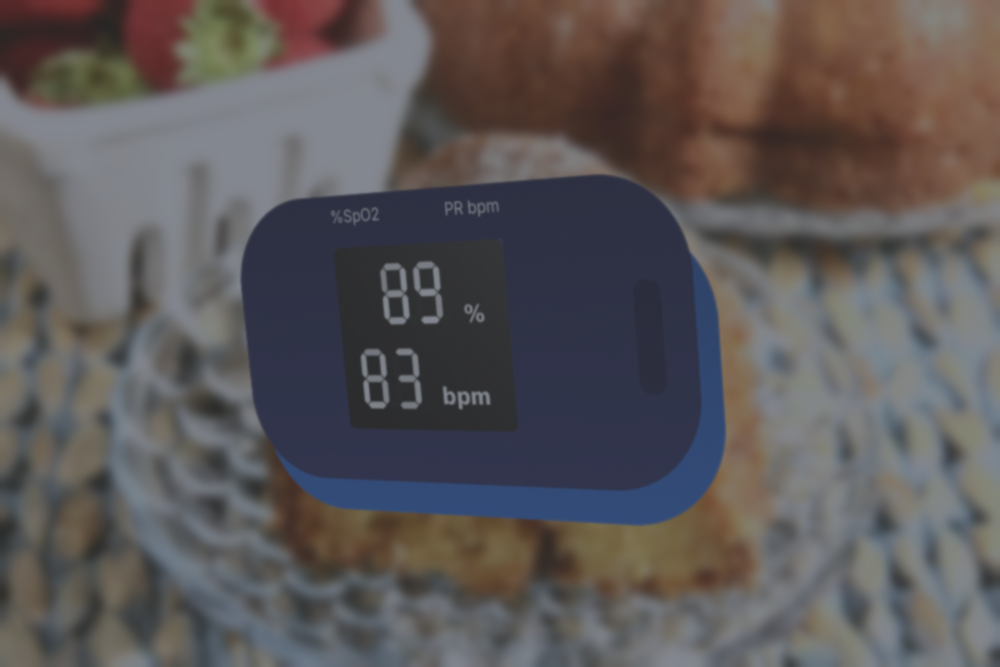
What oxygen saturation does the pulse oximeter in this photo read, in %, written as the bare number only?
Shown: 89
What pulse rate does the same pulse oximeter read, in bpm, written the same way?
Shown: 83
